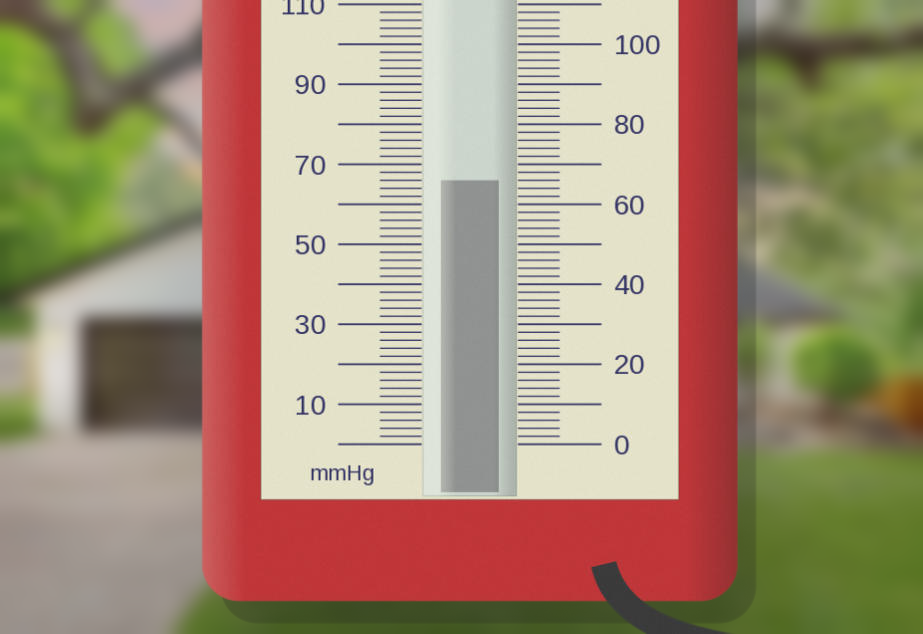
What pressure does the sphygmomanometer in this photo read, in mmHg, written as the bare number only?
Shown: 66
